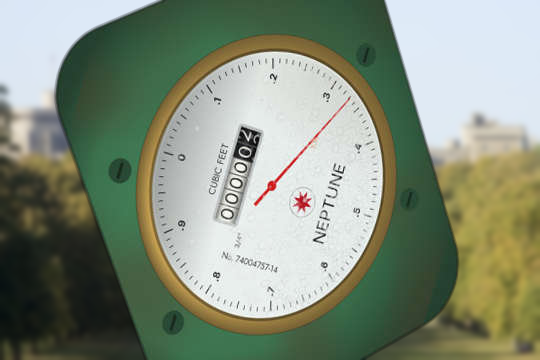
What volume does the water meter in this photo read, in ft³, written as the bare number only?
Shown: 2.33
